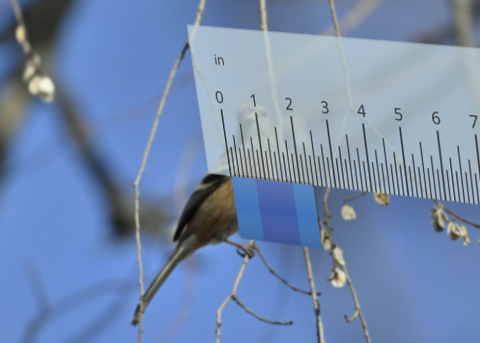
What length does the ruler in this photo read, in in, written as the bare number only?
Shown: 2.375
